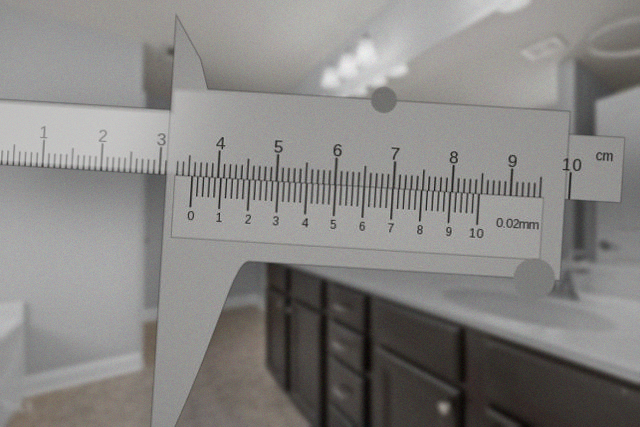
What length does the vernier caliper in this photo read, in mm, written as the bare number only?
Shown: 35.6
